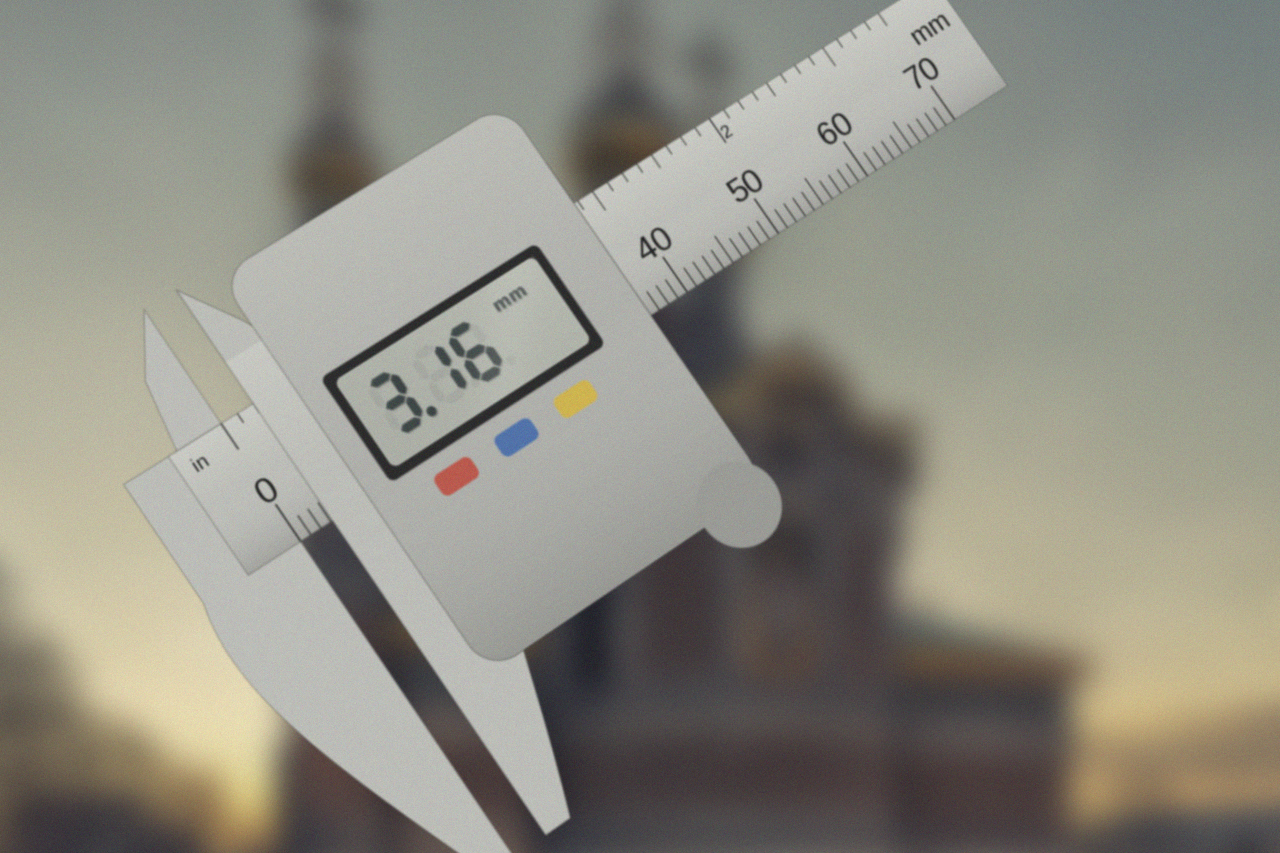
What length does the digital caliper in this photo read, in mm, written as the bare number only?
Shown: 3.16
